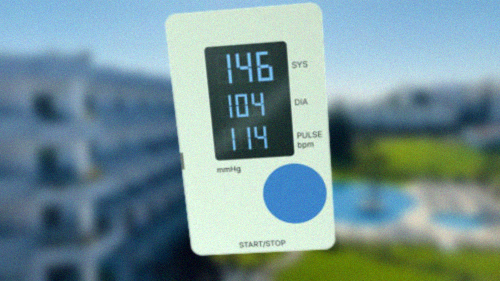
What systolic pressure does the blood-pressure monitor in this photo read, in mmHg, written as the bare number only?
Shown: 146
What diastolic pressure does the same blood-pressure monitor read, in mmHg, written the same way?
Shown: 104
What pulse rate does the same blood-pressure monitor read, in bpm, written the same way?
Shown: 114
